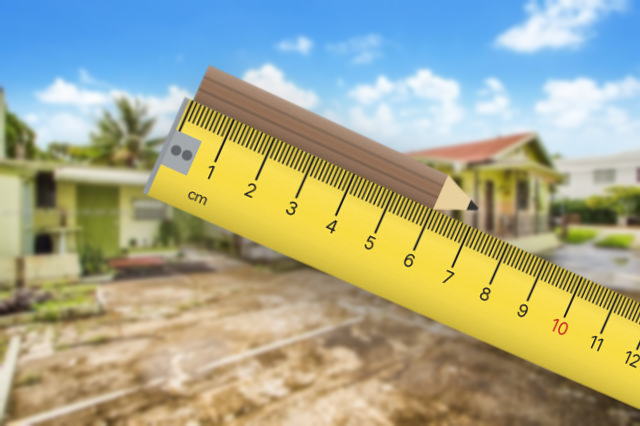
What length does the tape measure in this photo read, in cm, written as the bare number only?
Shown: 7
